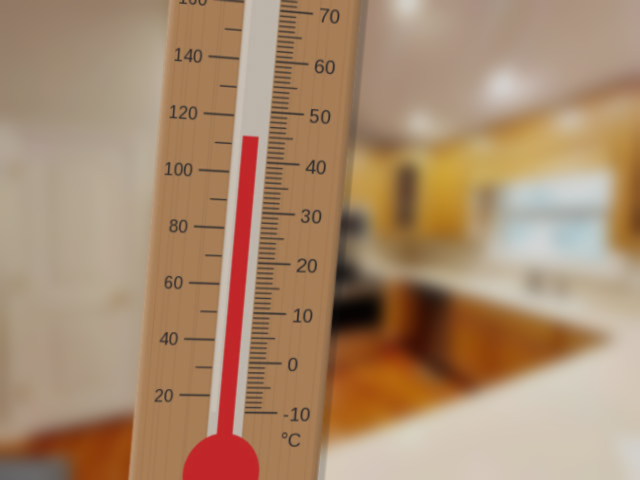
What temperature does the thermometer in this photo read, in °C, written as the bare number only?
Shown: 45
